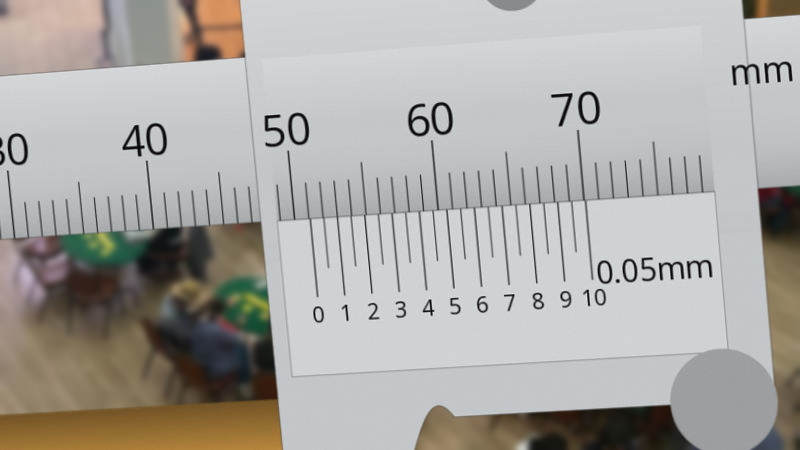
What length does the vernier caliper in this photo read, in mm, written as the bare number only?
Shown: 51.1
